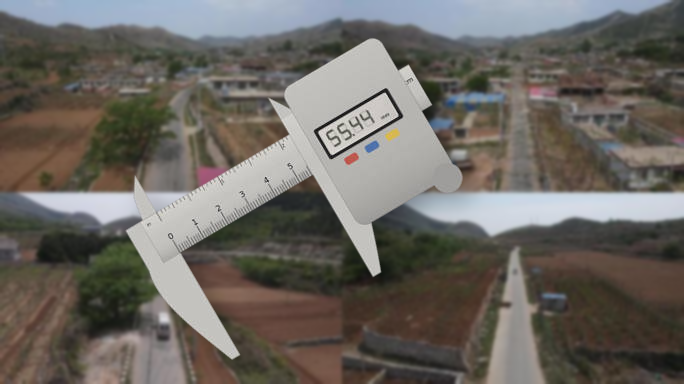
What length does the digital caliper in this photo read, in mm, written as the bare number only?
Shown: 55.44
